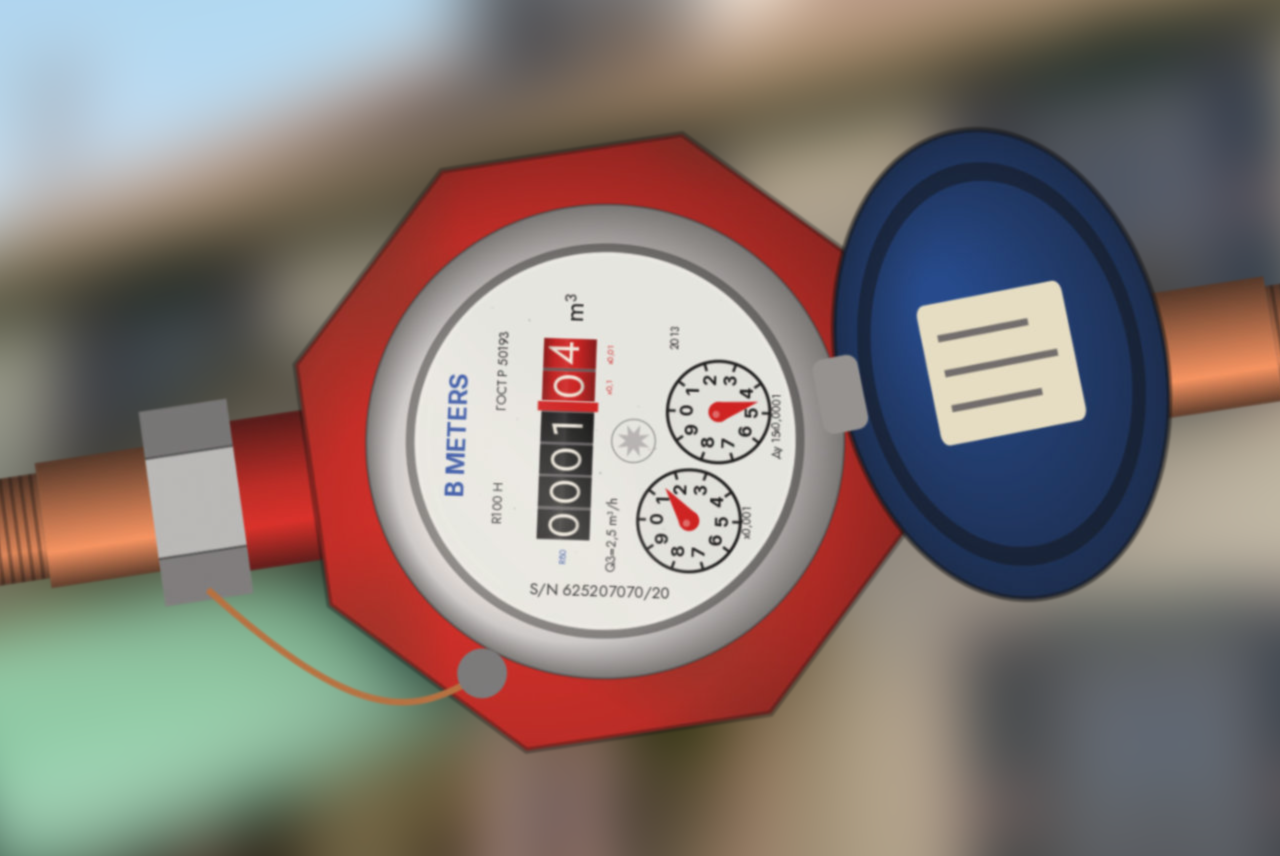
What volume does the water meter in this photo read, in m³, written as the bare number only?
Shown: 1.0414
